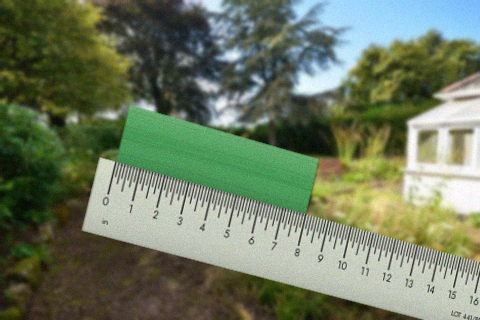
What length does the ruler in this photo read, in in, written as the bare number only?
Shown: 8
